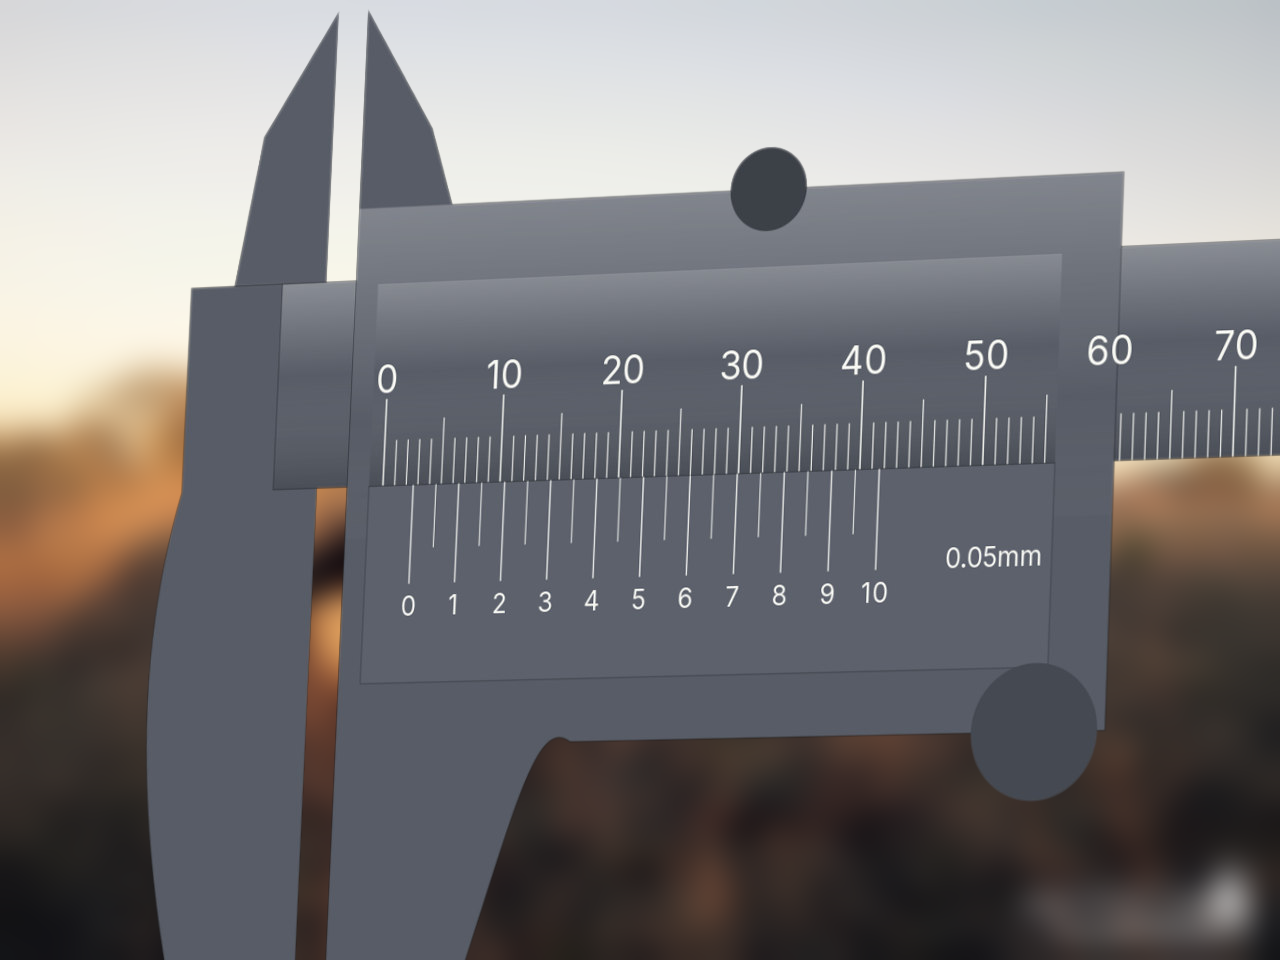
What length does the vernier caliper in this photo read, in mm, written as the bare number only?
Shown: 2.6
